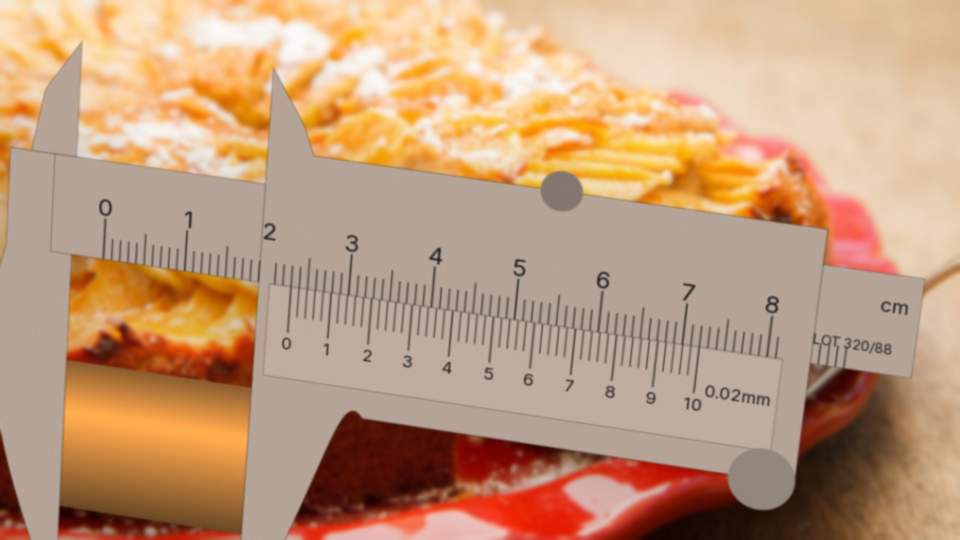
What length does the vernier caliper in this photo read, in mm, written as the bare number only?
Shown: 23.0
